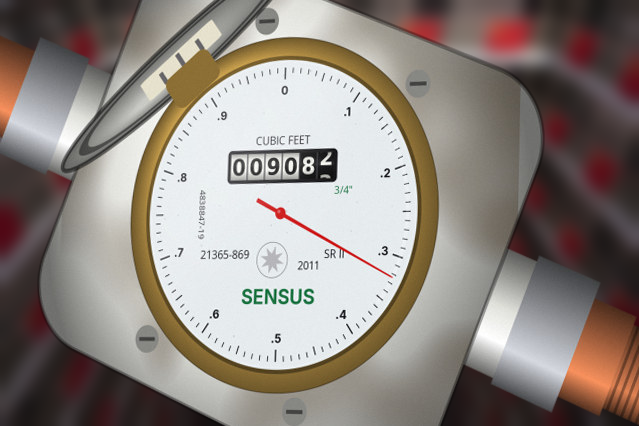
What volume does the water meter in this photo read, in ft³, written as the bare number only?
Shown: 9082.32
